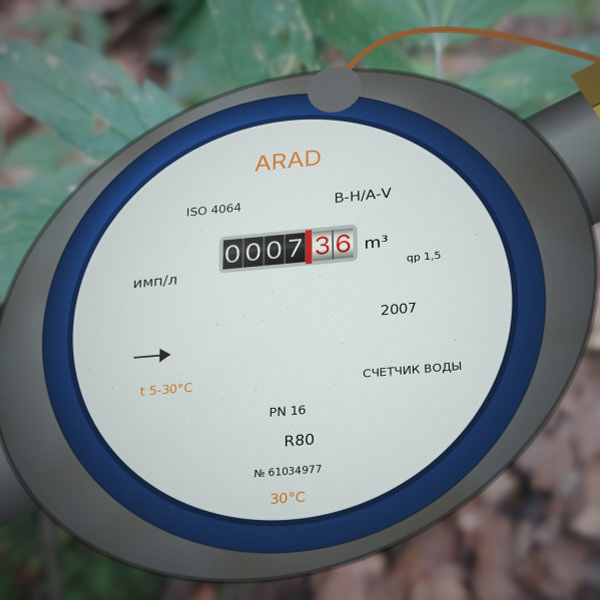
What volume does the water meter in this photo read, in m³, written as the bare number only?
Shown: 7.36
